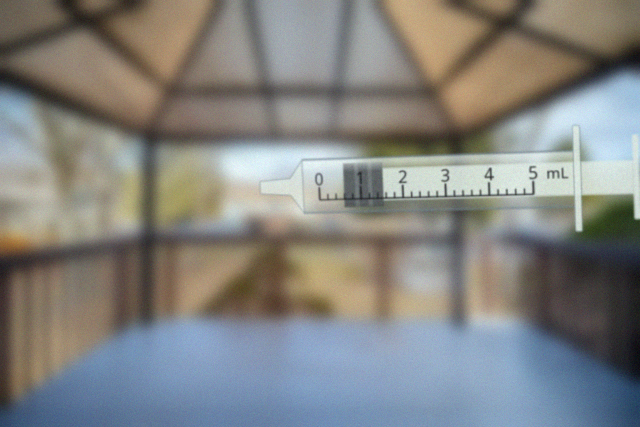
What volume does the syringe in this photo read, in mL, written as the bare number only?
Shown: 0.6
